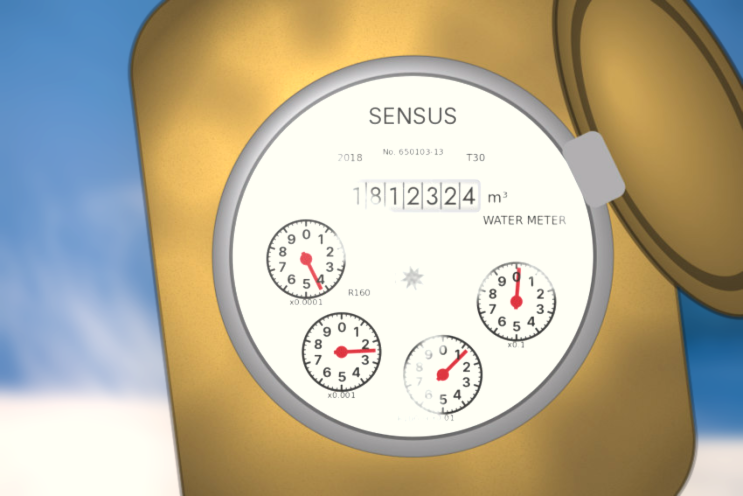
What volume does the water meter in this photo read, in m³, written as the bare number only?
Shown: 1812324.0124
